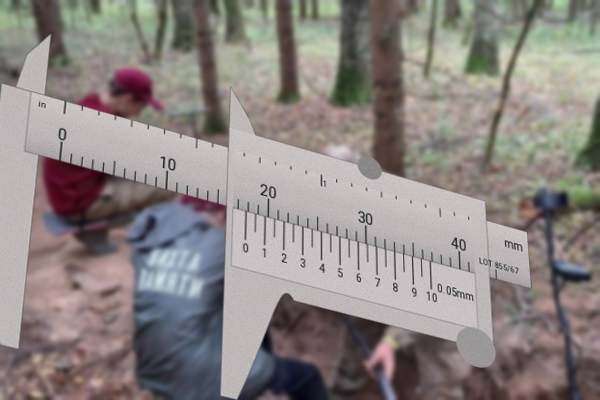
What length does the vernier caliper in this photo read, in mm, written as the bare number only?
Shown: 17.8
